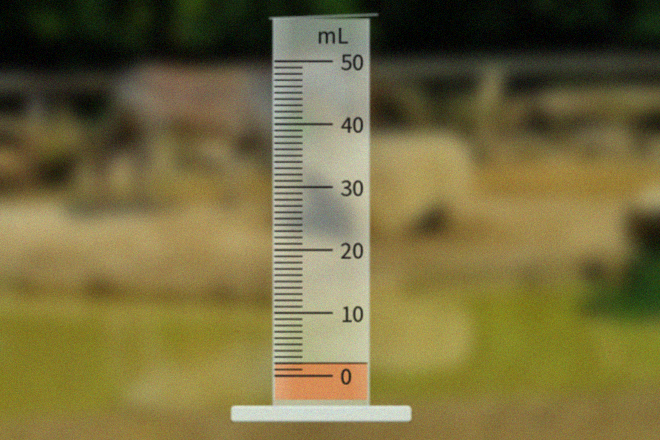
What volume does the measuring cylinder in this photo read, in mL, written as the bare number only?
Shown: 2
